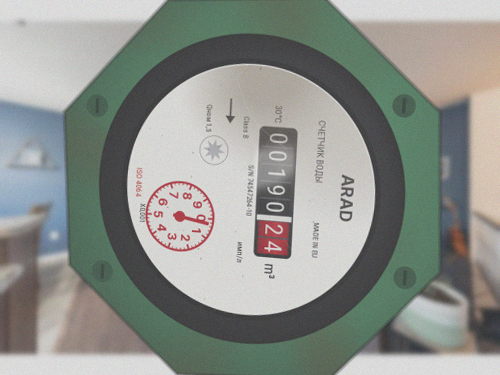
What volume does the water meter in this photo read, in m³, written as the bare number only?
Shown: 190.240
